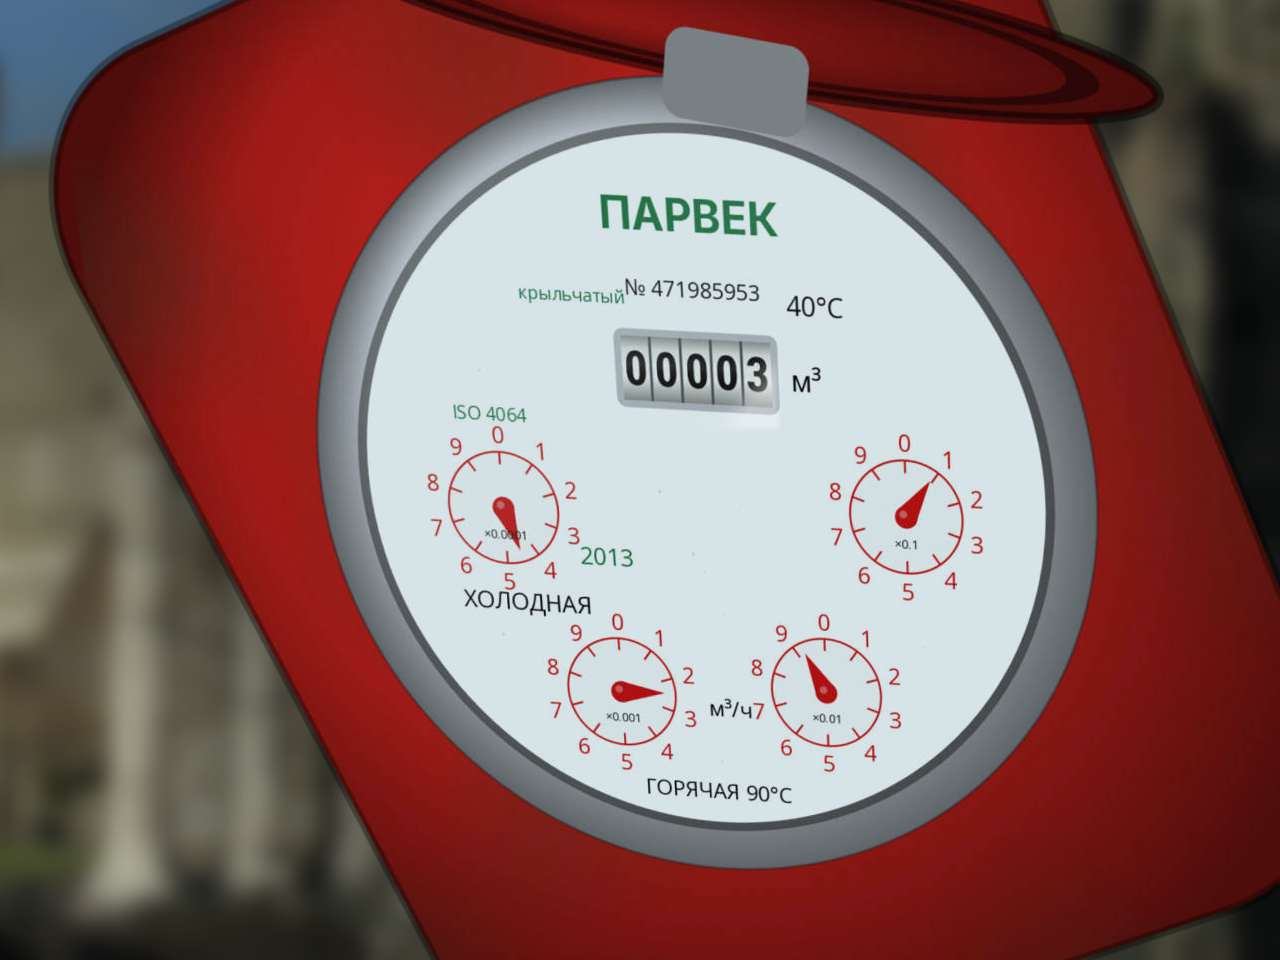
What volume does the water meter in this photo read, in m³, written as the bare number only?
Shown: 3.0924
